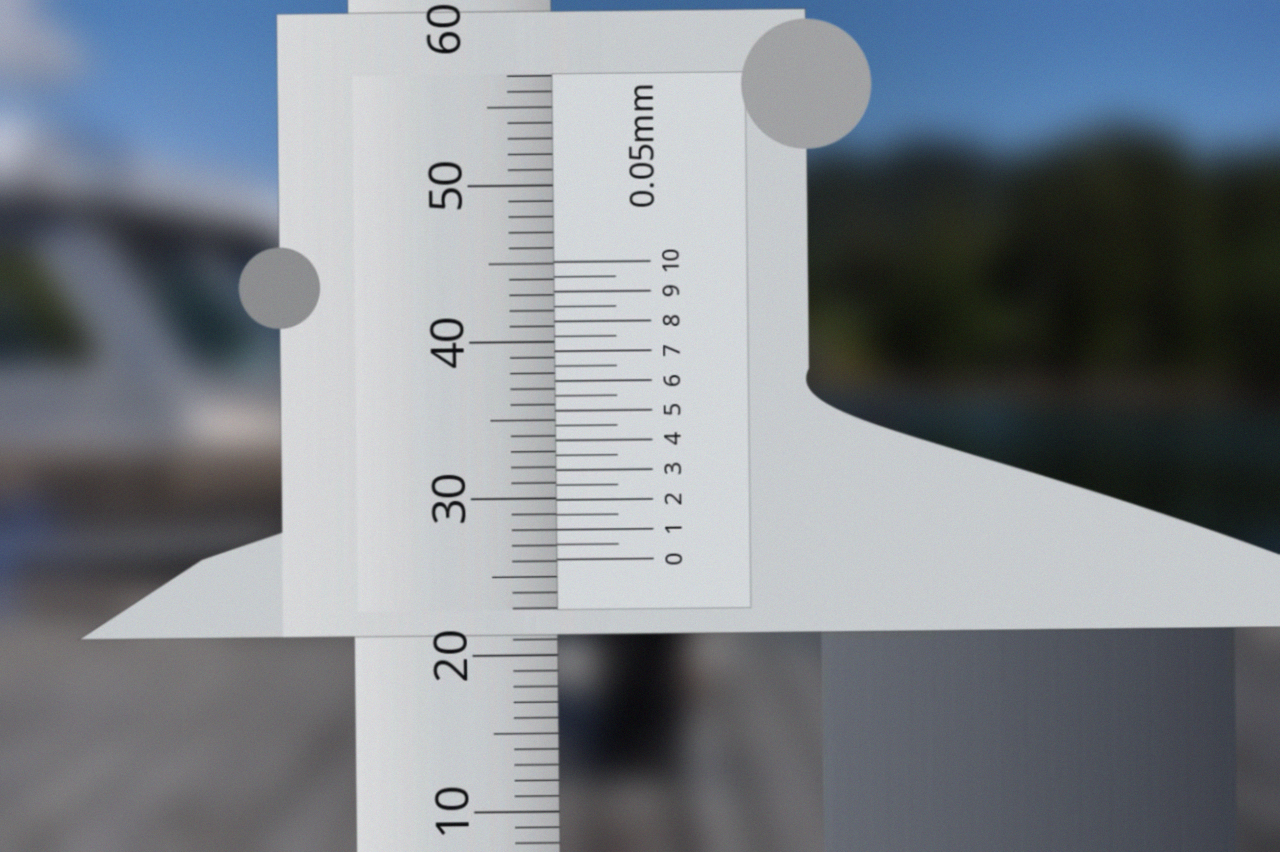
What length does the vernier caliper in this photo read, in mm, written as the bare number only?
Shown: 26.1
